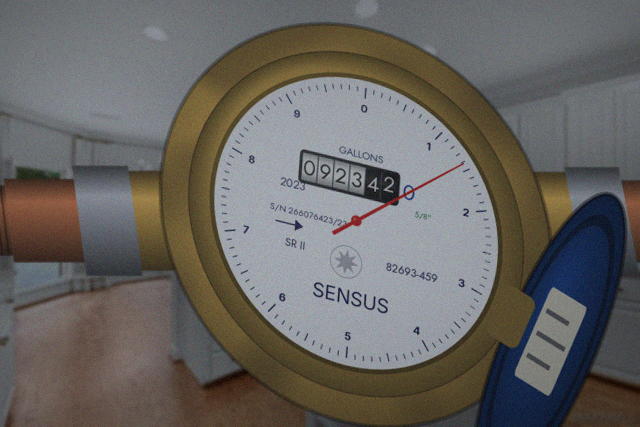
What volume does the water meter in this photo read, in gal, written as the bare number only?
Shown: 923421.4
